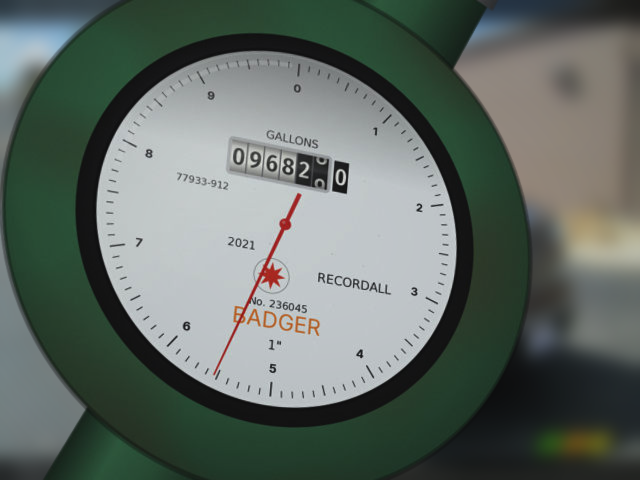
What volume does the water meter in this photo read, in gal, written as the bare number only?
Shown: 968285.5
